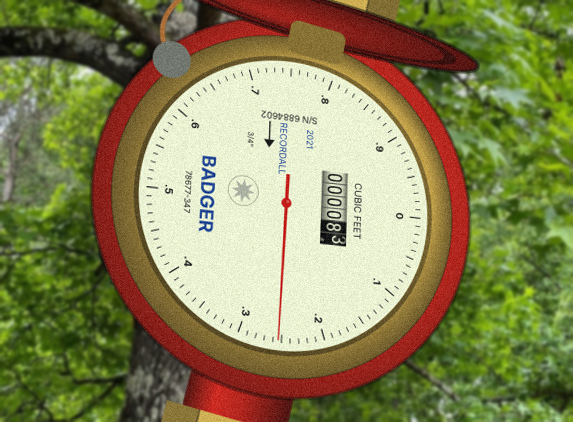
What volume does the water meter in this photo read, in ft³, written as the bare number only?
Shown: 83.25
